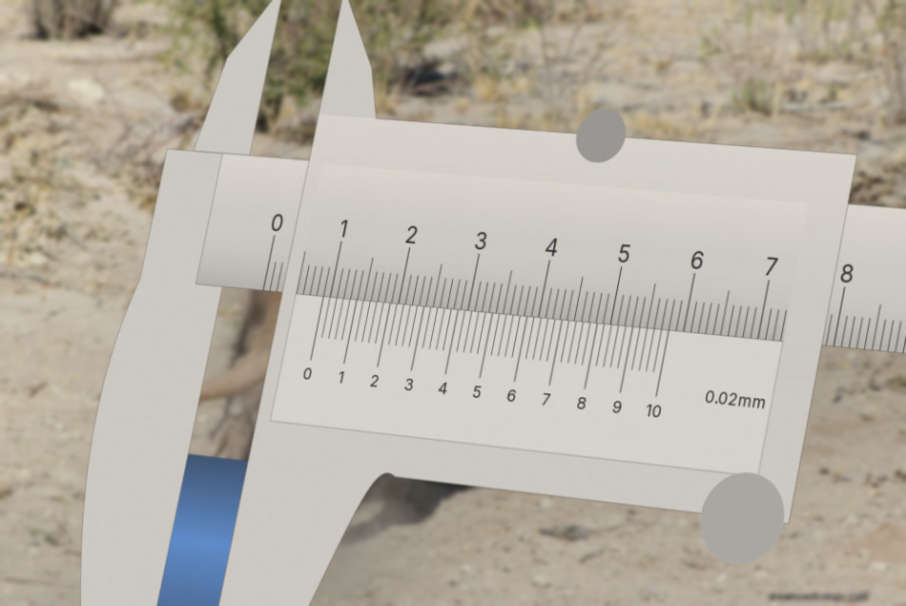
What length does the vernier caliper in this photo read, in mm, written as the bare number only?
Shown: 9.0
